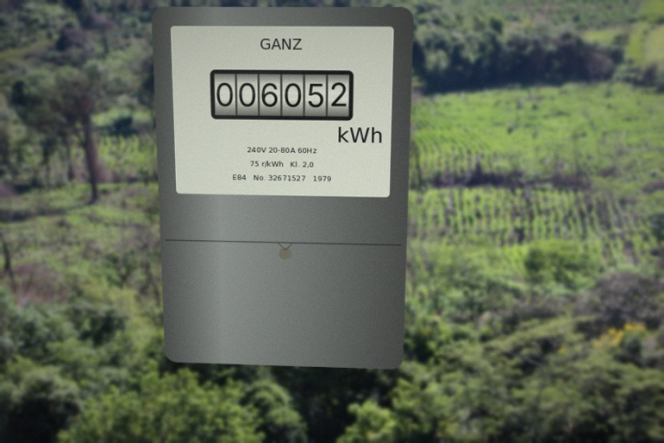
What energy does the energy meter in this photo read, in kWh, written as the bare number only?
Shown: 6052
